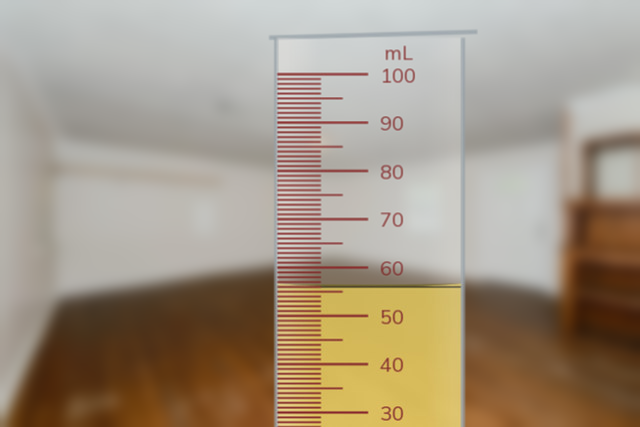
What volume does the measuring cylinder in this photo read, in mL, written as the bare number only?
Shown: 56
